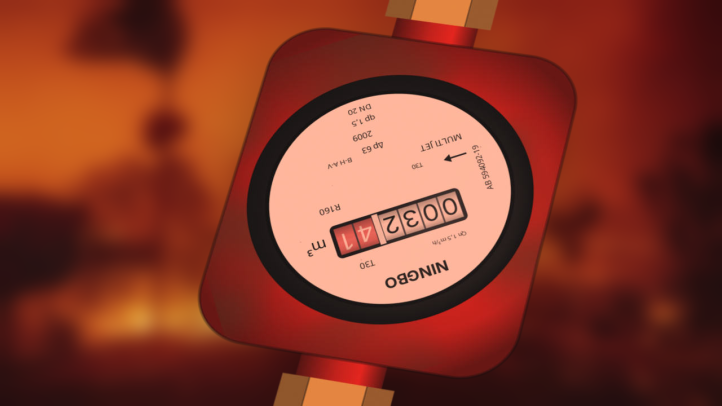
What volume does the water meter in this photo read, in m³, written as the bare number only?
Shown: 32.41
